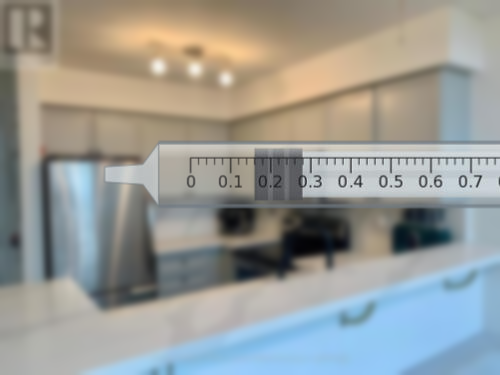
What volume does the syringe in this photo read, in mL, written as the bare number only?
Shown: 0.16
